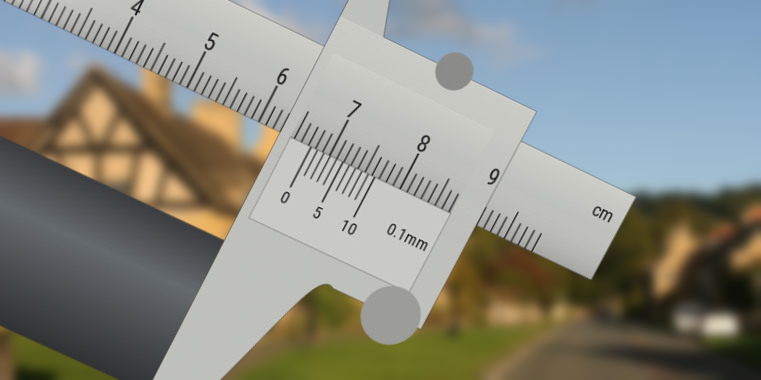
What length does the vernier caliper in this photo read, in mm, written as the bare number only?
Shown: 67.4
